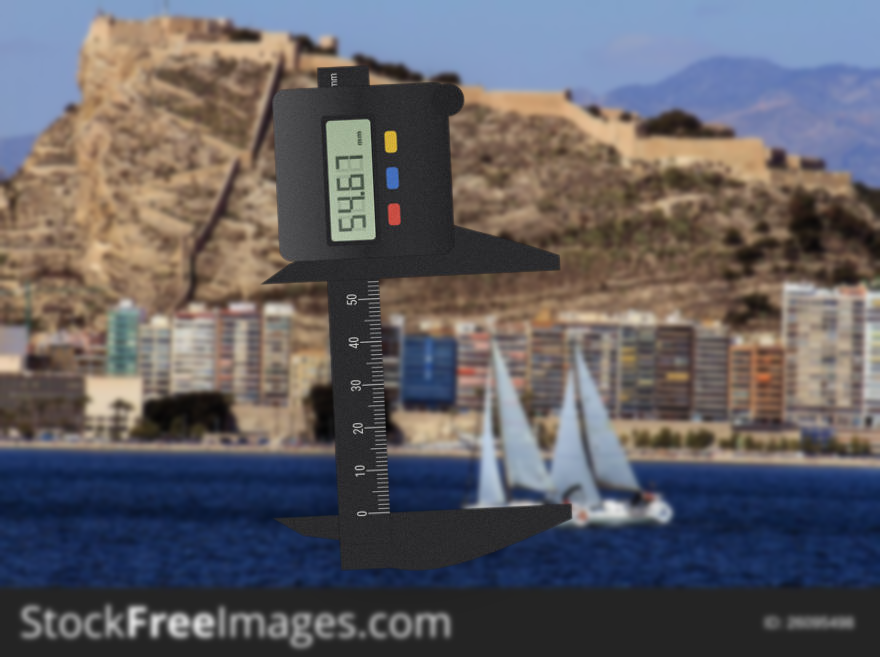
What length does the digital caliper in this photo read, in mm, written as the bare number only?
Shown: 54.67
